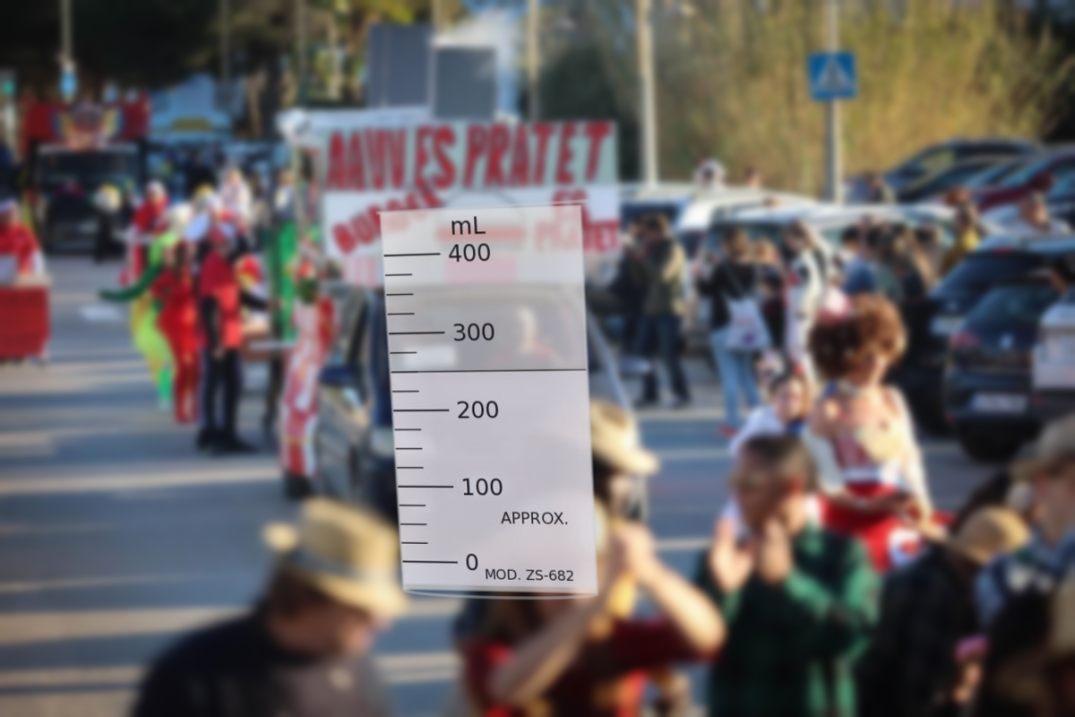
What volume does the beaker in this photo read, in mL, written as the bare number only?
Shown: 250
